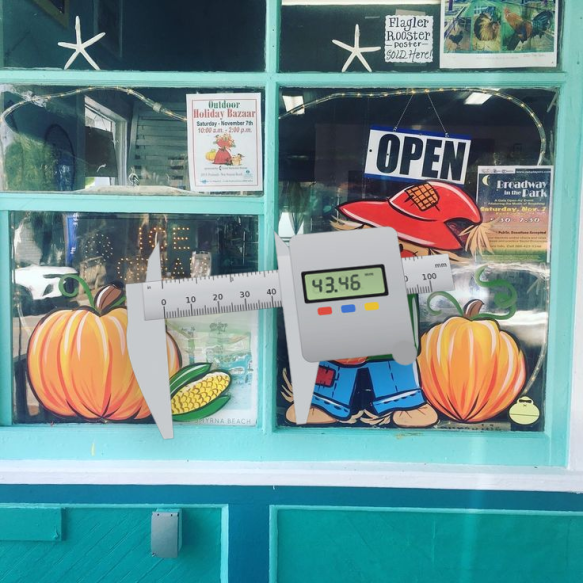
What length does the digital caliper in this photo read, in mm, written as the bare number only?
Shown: 43.46
